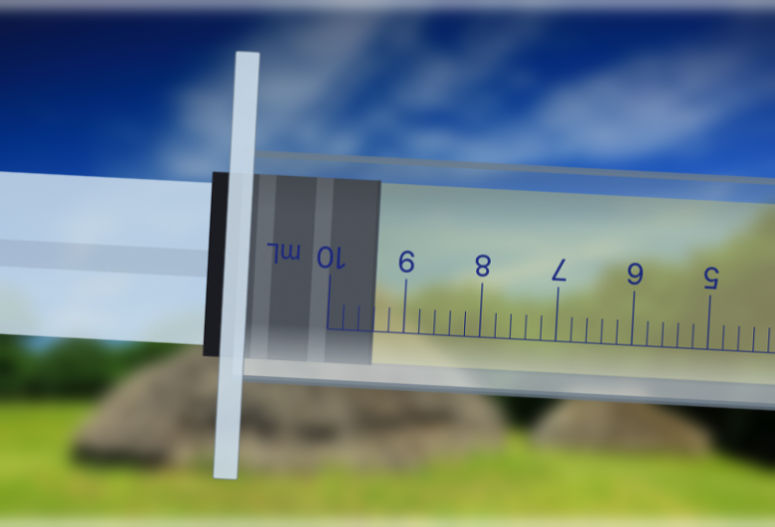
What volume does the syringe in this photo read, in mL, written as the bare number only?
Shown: 9.4
